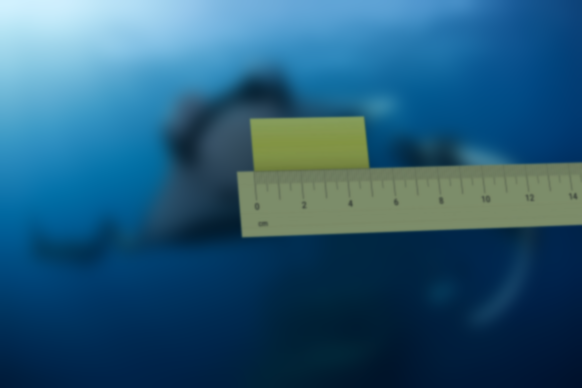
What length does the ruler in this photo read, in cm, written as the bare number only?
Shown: 5
